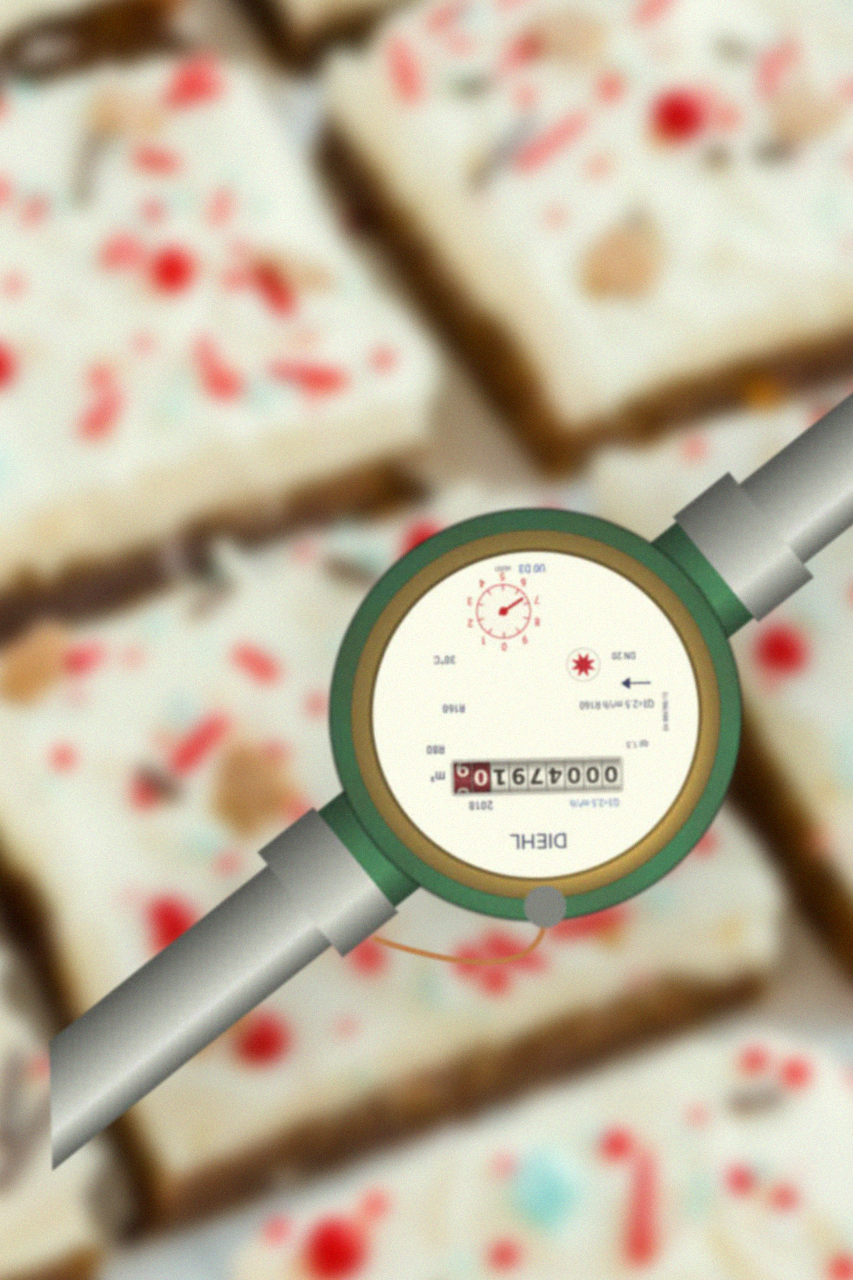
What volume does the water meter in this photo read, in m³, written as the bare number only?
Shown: 4791.086
